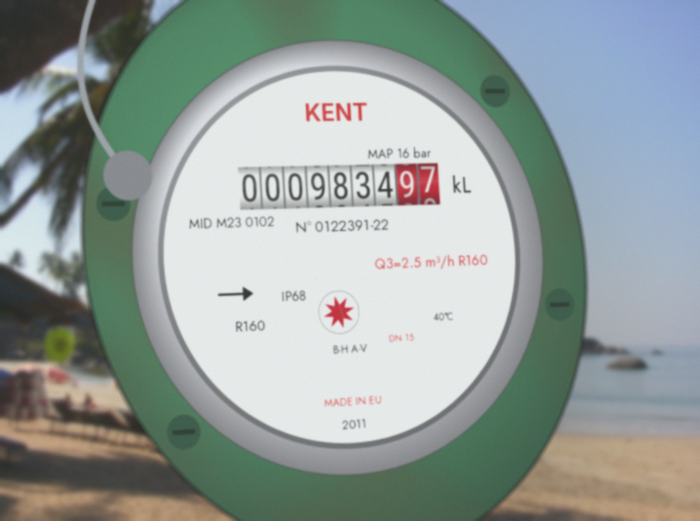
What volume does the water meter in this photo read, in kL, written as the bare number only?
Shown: 9834.97
